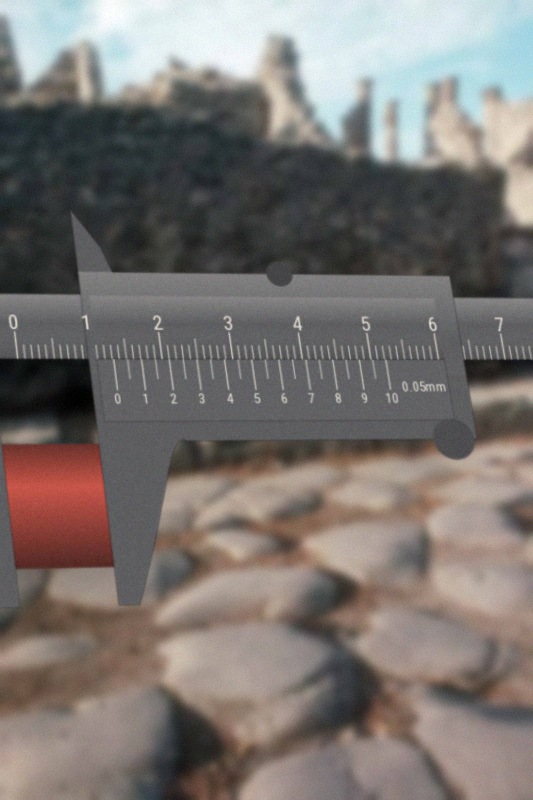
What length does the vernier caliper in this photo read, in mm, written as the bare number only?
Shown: 13.2
